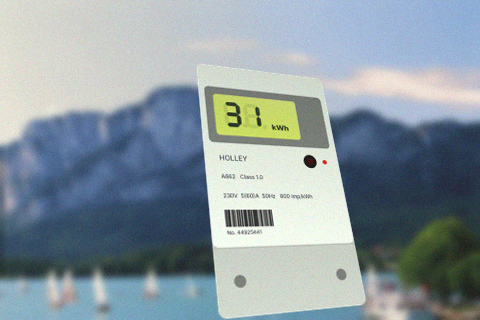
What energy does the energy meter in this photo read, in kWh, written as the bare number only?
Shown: 31
